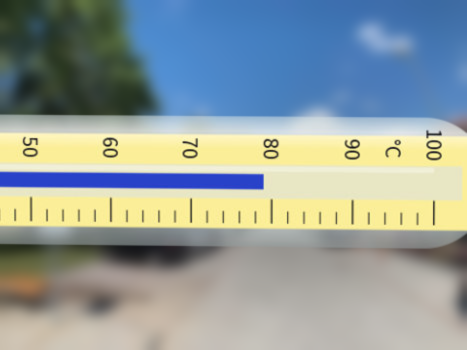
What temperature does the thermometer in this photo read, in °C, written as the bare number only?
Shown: 79
